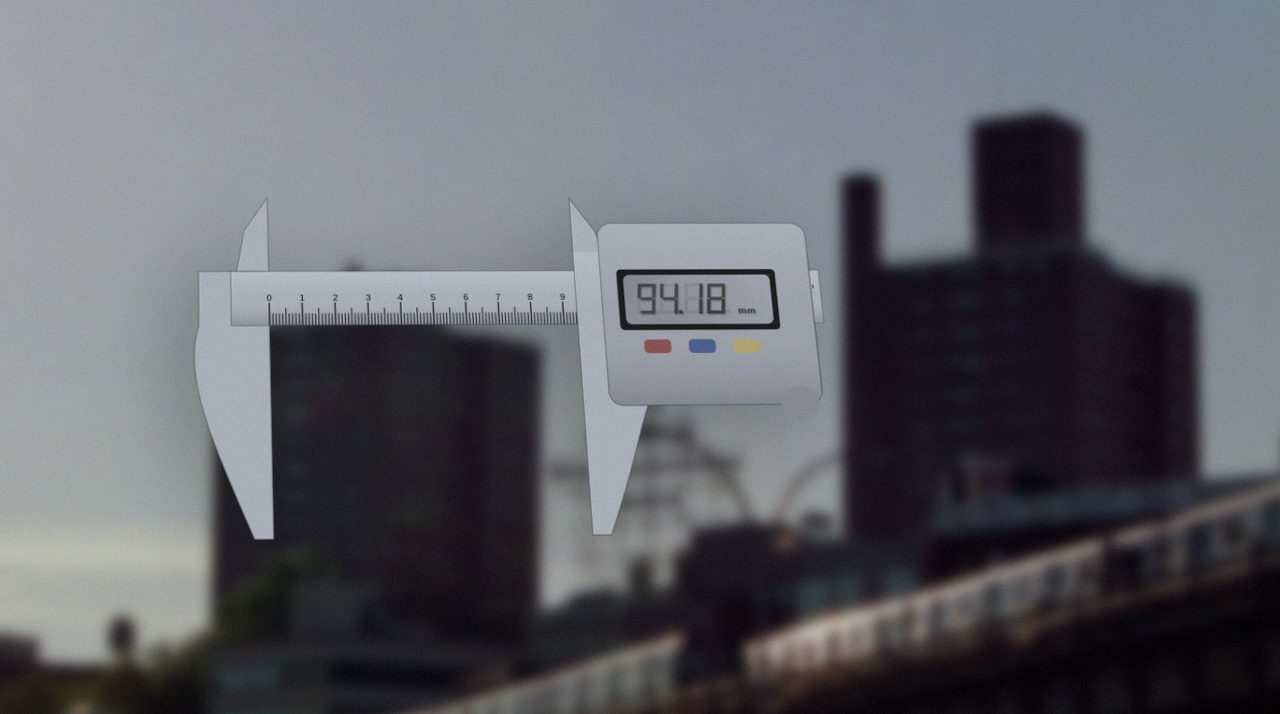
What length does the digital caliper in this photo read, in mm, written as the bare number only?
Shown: 94.18
